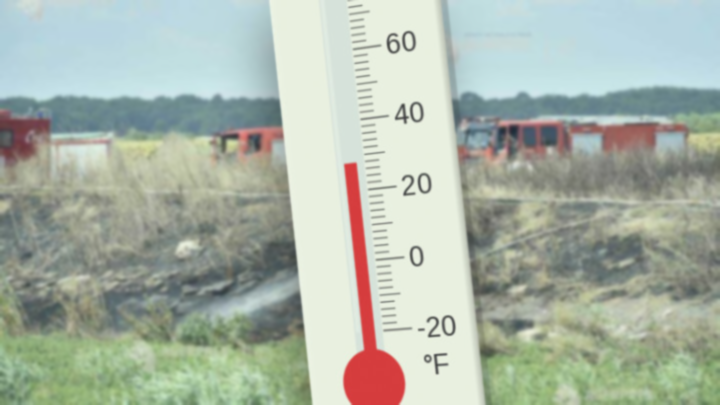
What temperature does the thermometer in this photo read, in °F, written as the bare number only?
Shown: 28
